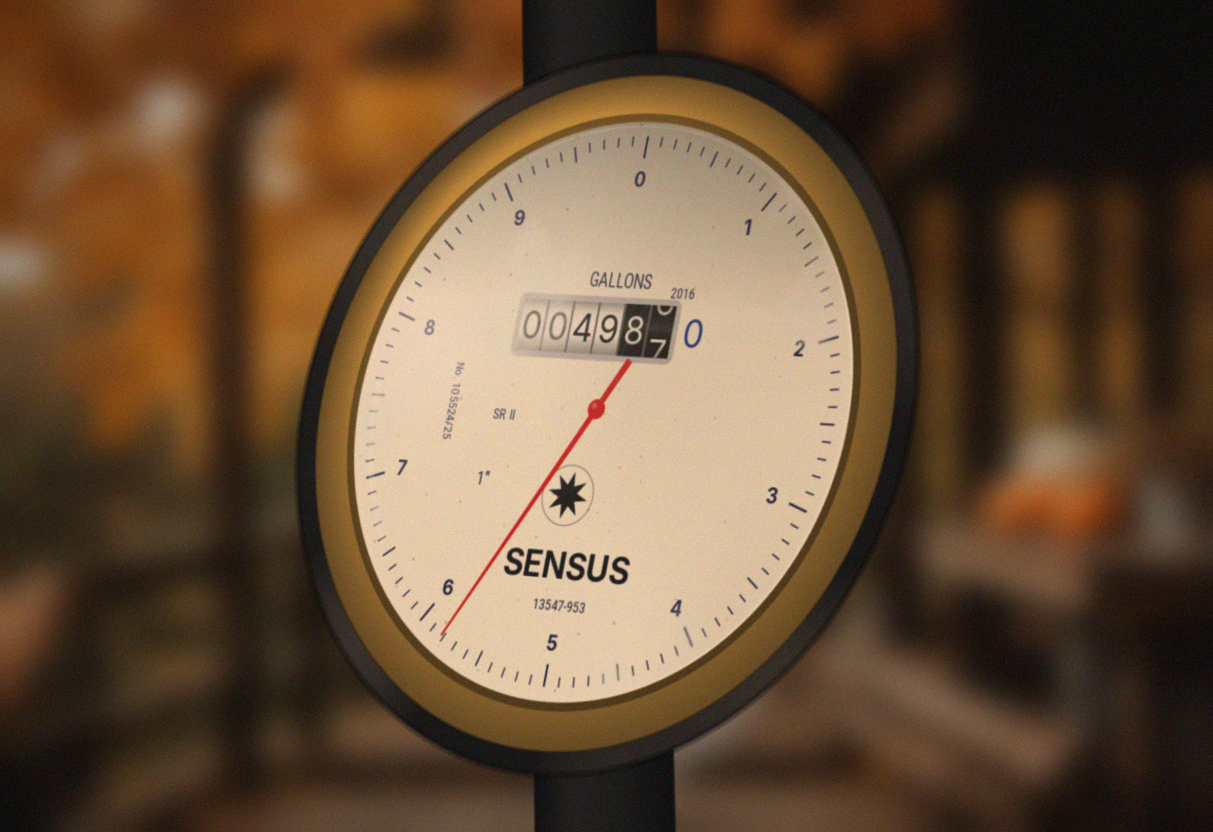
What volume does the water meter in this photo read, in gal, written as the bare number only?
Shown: 49865.8
